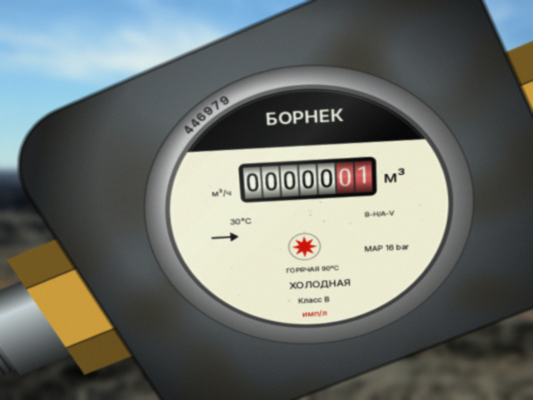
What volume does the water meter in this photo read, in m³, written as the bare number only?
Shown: 0.01
